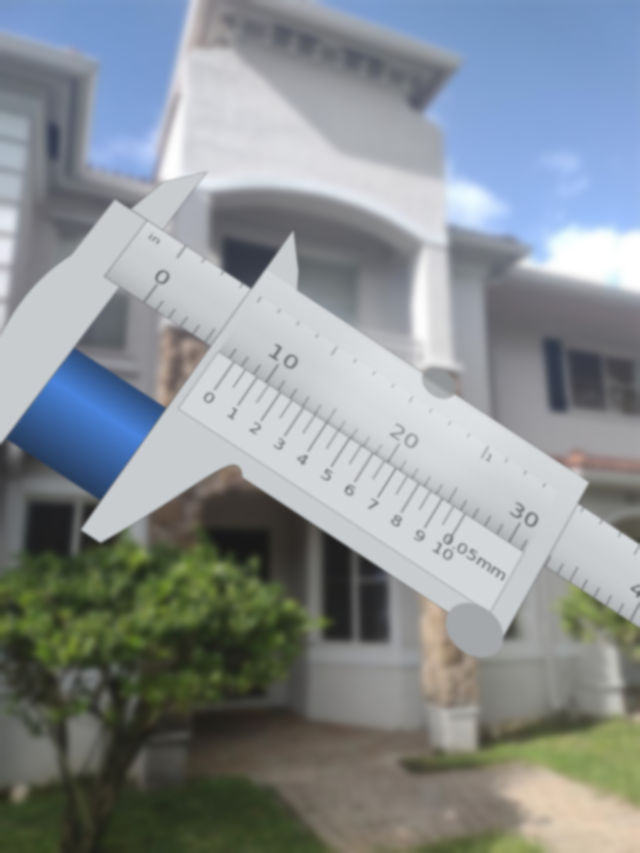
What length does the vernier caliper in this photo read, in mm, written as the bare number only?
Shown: 7.4
